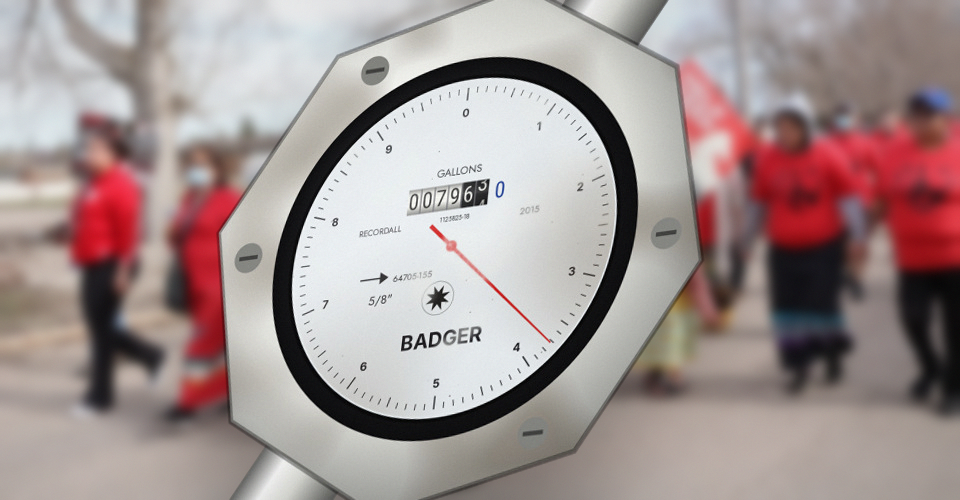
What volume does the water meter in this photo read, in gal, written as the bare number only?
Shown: 79633.7
